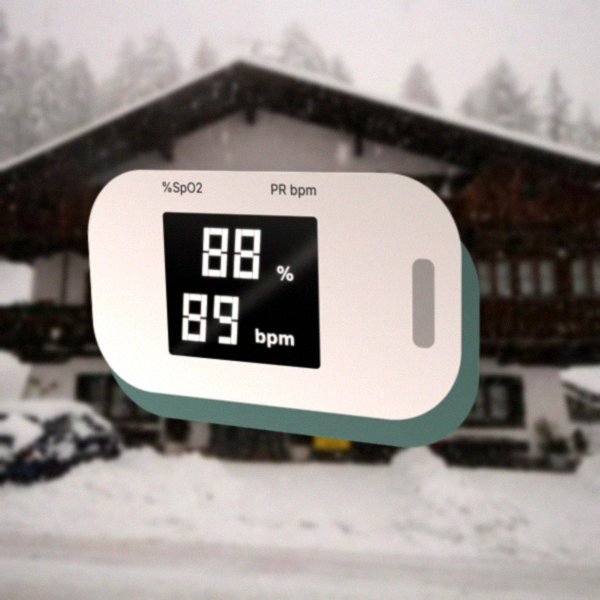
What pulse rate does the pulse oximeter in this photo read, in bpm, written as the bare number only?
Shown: 89
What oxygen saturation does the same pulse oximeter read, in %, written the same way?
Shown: 88
